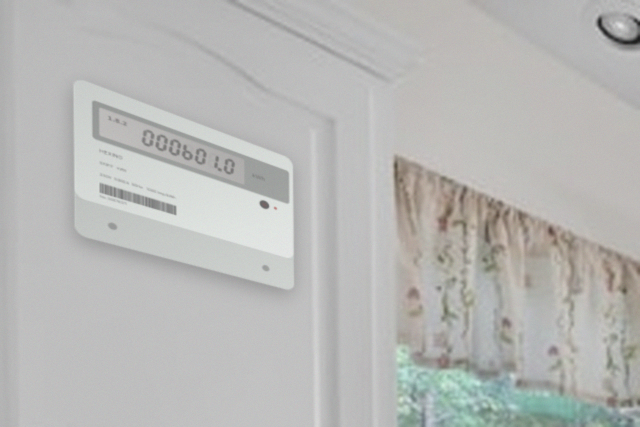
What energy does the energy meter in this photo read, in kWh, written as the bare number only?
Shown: 601.0
